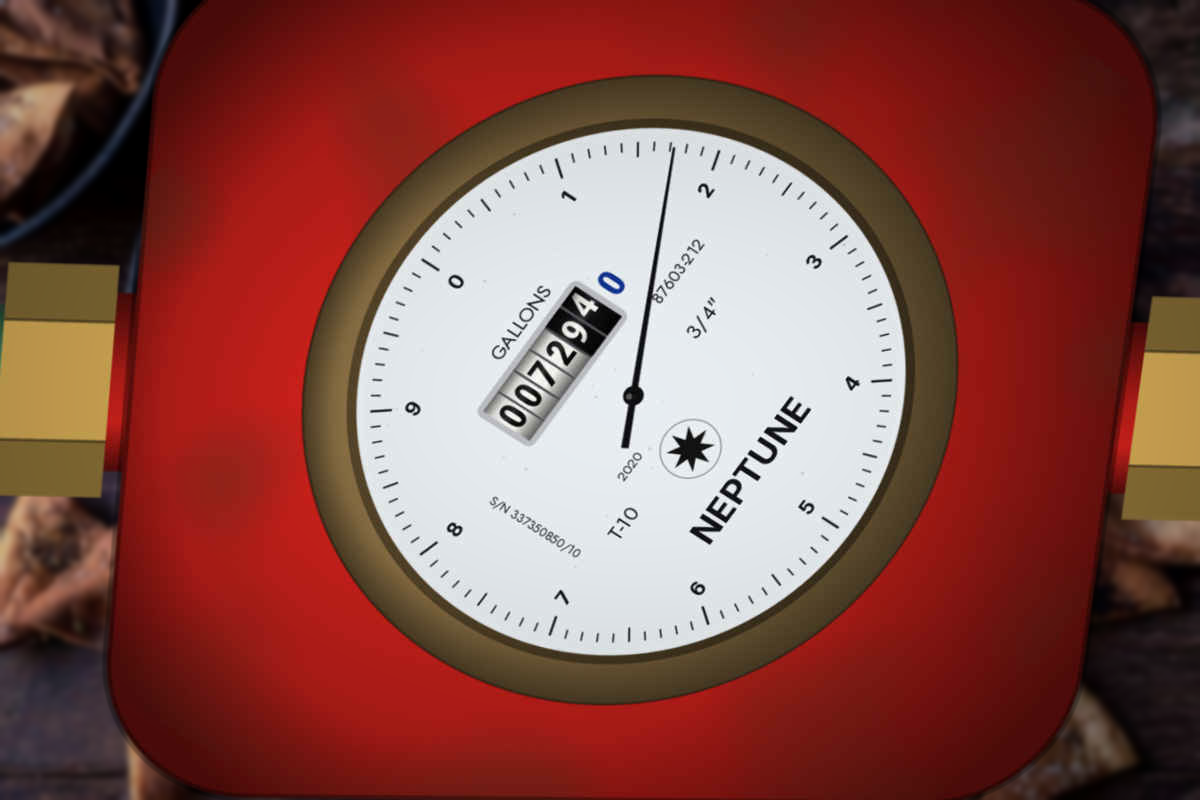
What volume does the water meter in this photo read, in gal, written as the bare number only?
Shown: 72941.7
